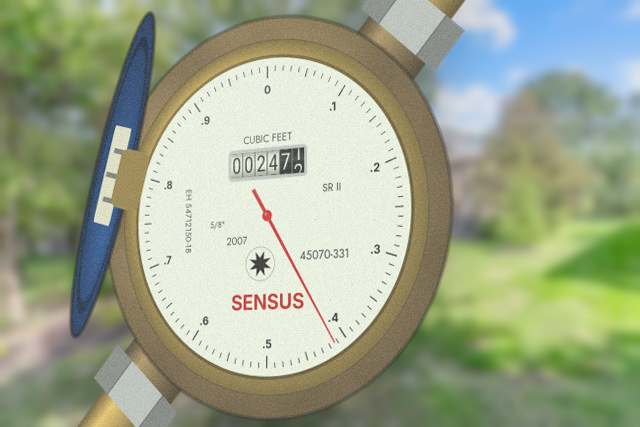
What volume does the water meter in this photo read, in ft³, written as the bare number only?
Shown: 2471.41
